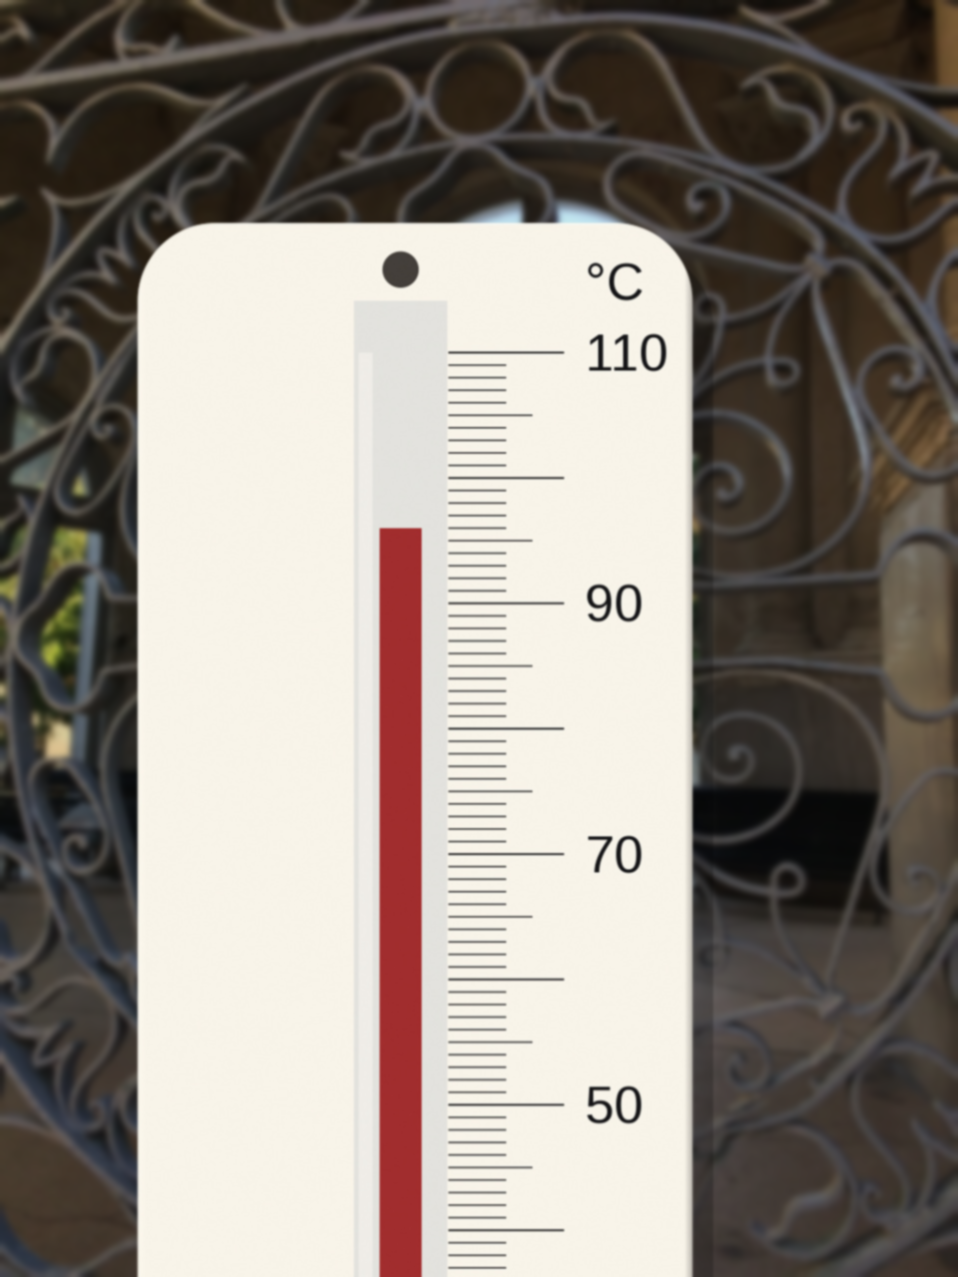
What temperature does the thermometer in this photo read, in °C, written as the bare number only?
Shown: 96
